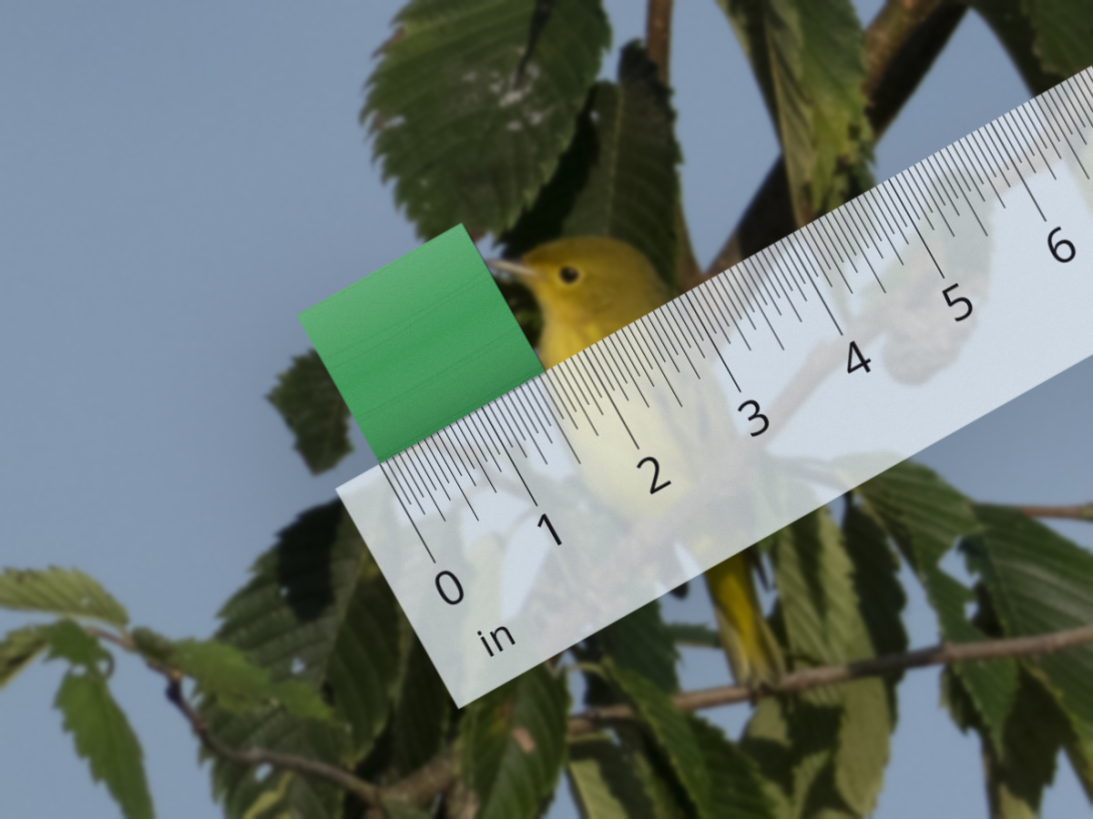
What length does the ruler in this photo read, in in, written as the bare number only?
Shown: 1.625
